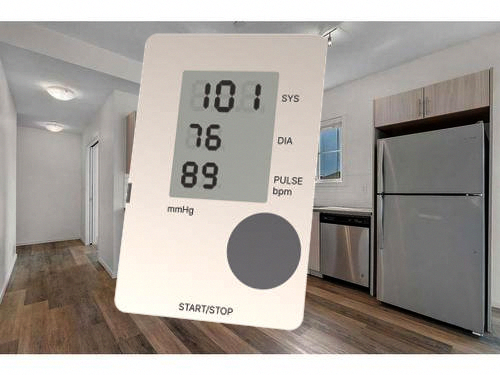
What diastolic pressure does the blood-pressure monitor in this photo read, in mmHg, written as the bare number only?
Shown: 76
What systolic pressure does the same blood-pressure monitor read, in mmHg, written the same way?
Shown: 101
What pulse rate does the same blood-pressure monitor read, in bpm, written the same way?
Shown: 89
